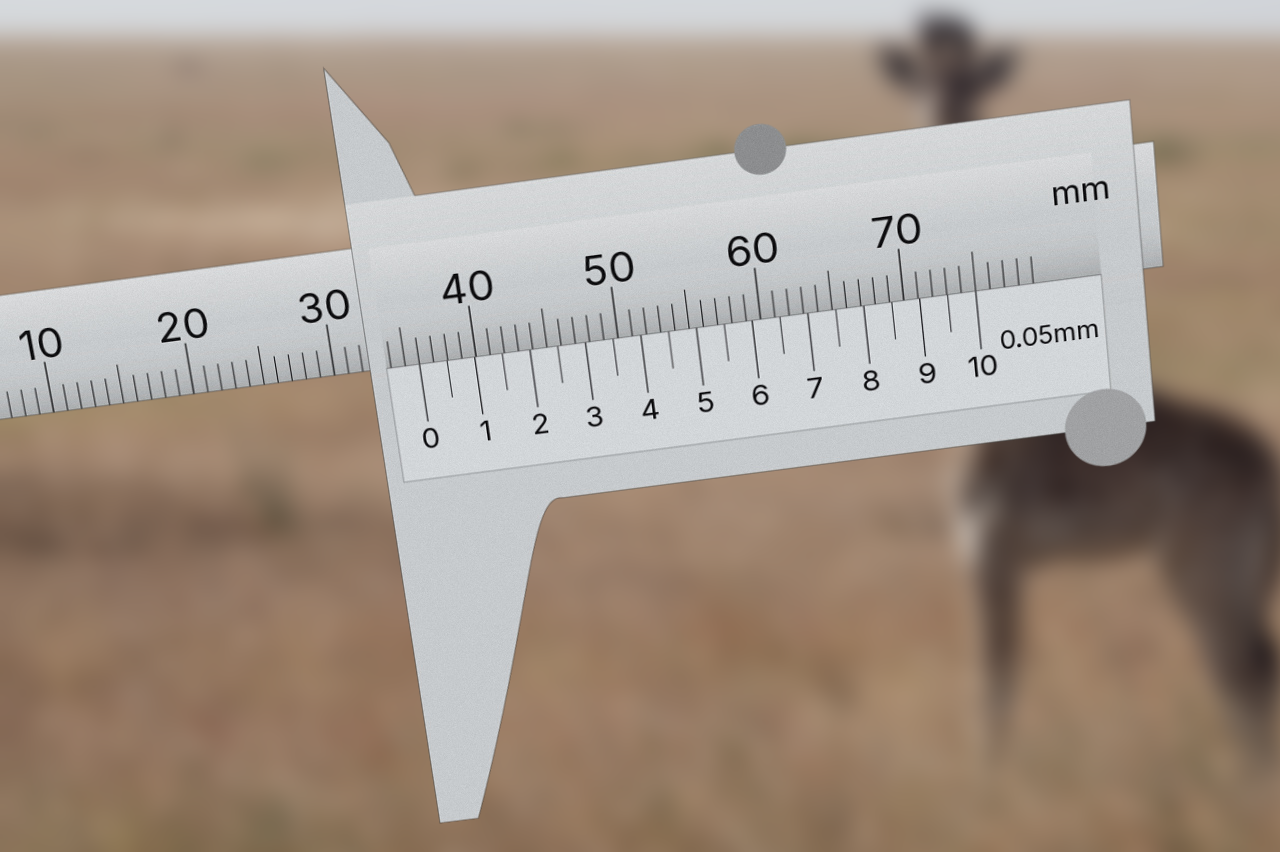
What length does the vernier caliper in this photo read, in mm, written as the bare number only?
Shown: 36.0
